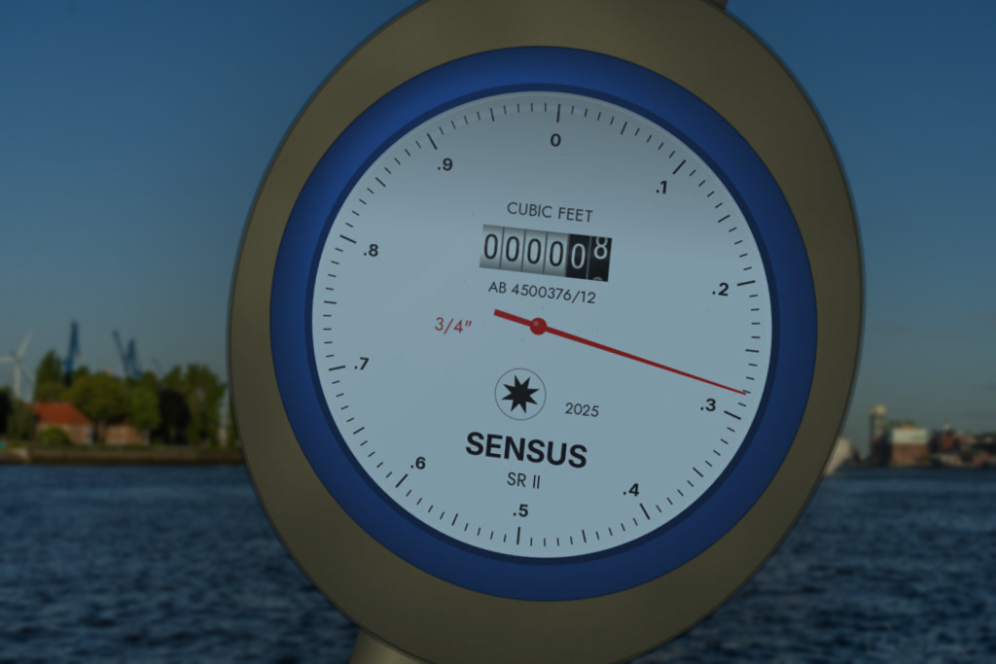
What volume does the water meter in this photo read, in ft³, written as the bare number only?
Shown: 8.28
